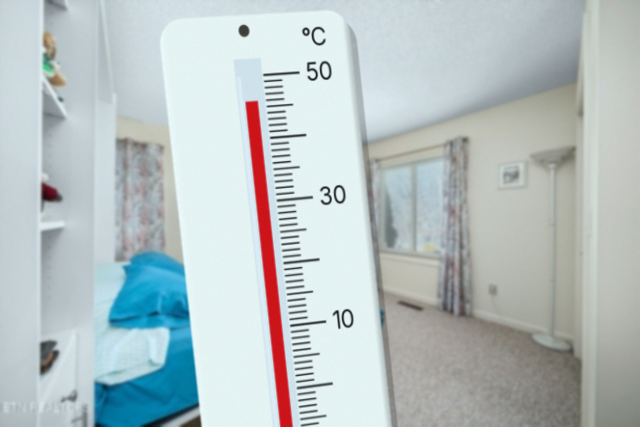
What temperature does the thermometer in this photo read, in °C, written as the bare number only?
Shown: 46
